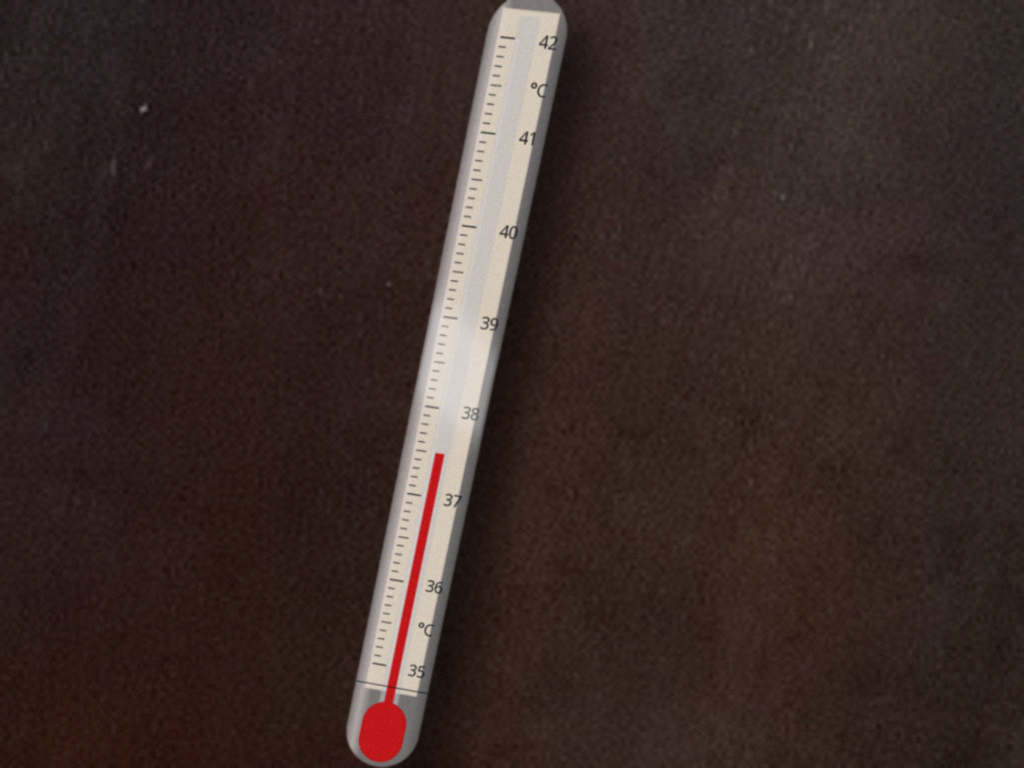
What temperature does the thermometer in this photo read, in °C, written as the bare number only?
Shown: 37.5
